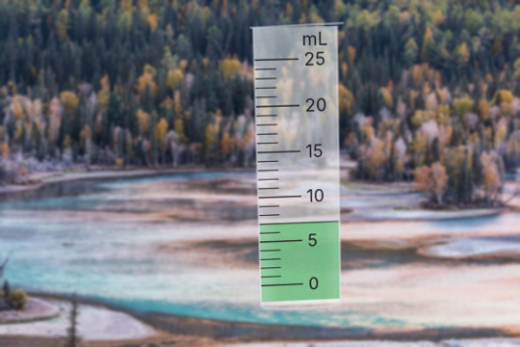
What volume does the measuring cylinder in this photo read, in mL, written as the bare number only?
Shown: 7
